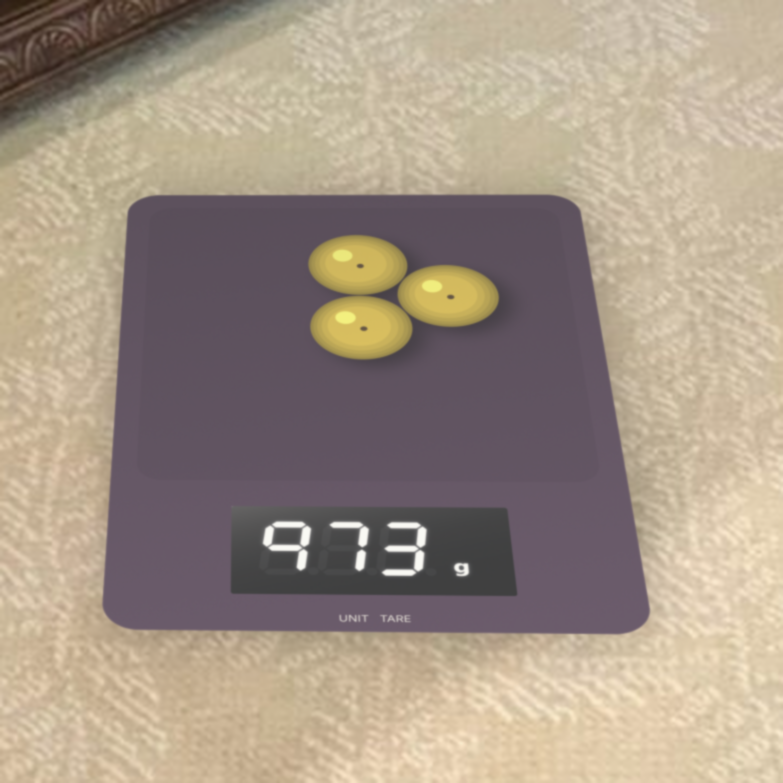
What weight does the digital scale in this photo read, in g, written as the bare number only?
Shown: 973
